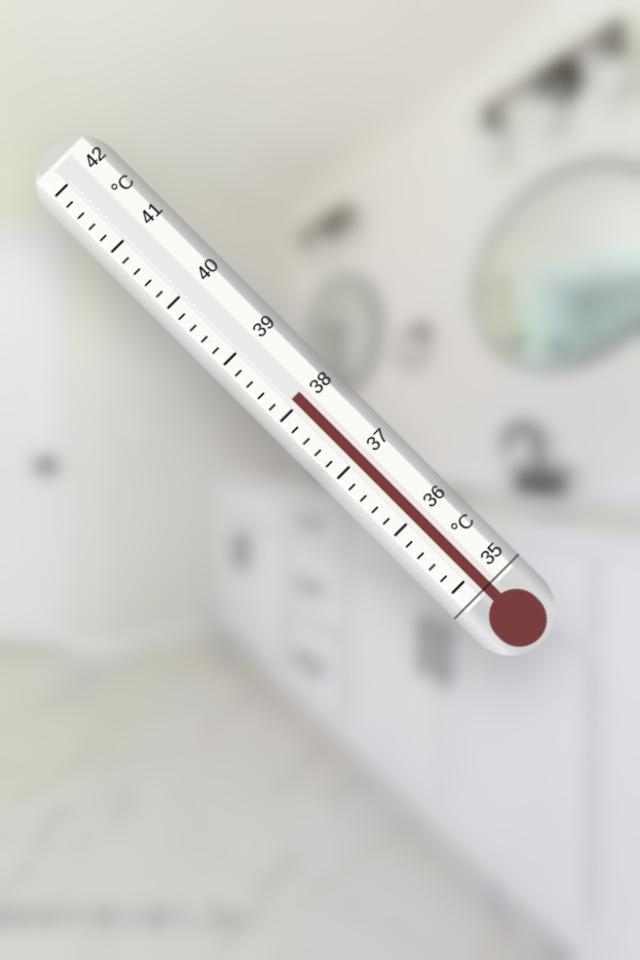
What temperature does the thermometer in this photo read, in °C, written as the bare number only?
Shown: 38.1
